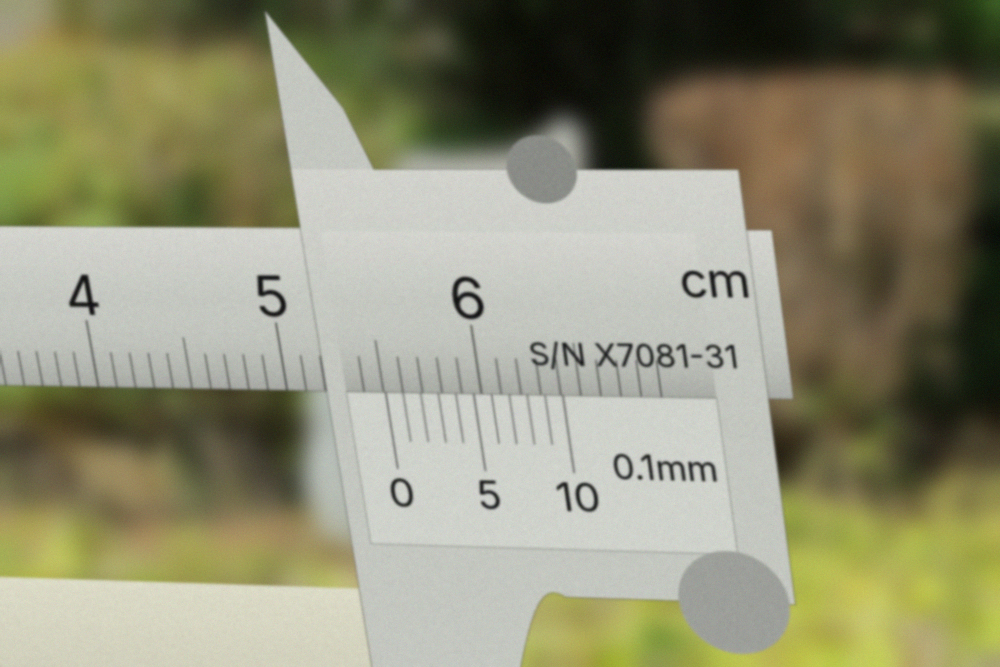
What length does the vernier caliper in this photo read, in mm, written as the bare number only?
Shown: 55.1
